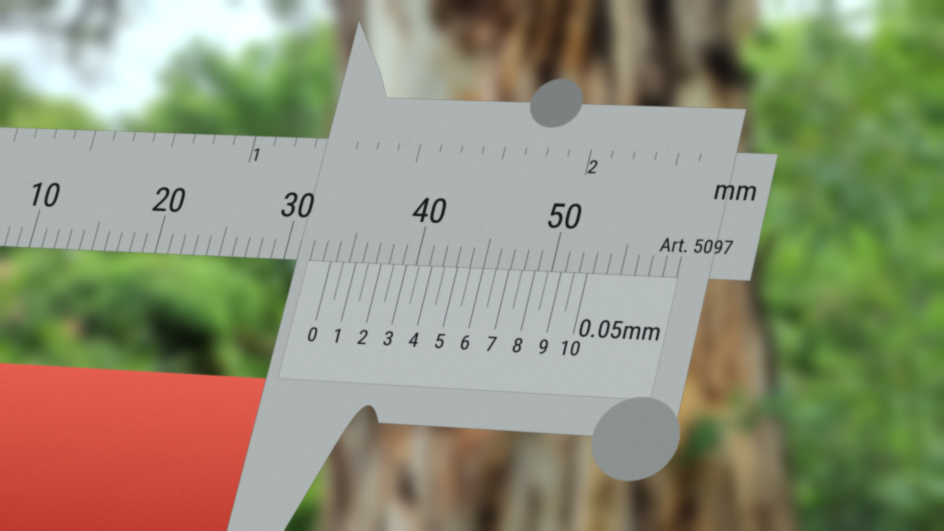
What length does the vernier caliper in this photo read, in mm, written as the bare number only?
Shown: 33.6
